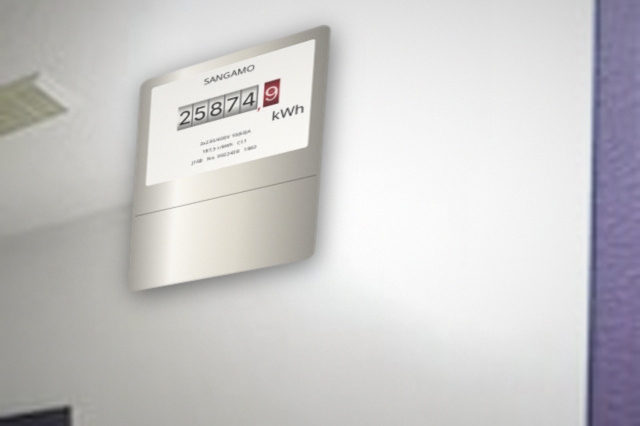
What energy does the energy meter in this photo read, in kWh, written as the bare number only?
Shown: 25874.9
